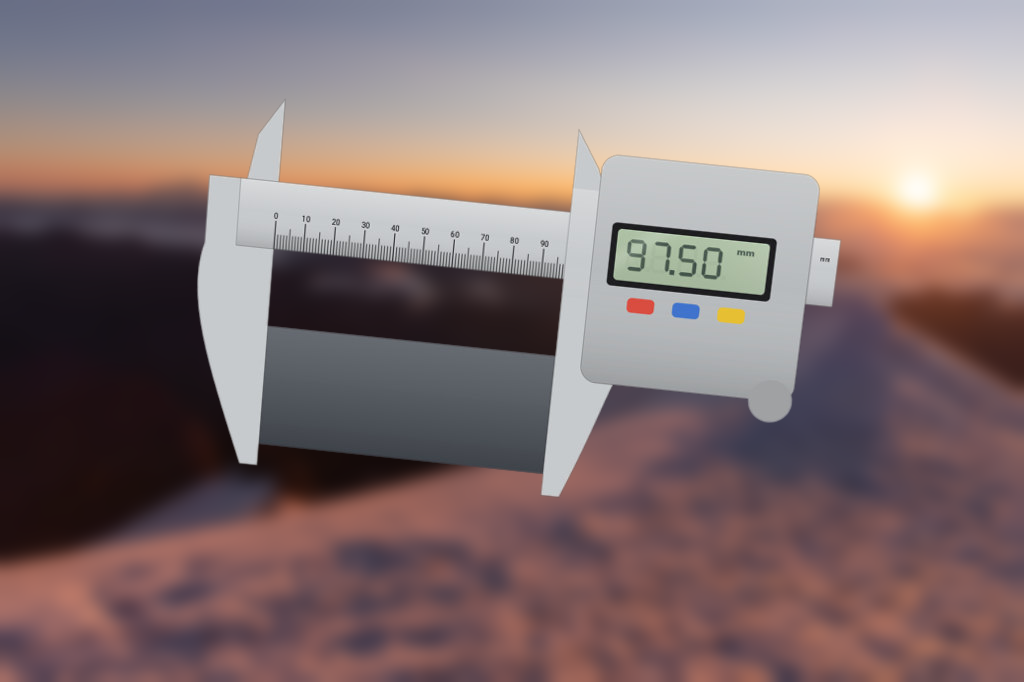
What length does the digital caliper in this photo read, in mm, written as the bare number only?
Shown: 97.50
